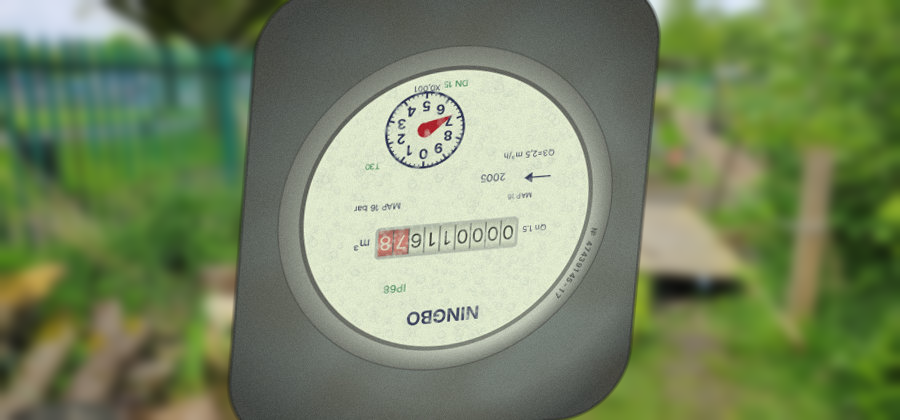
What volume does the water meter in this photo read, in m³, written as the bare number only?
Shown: 116.786
